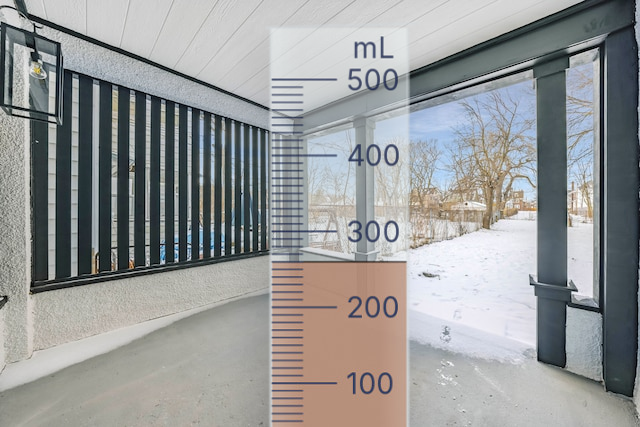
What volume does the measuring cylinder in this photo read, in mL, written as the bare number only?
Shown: 260
